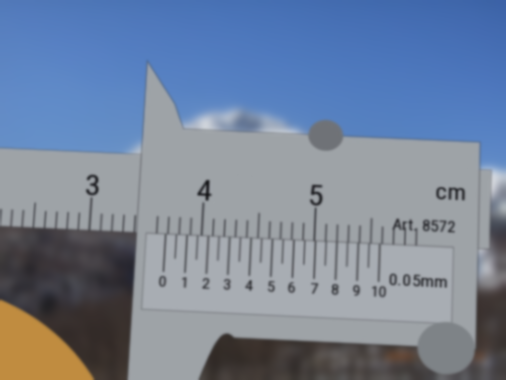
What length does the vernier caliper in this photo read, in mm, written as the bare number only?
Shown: 36.8
